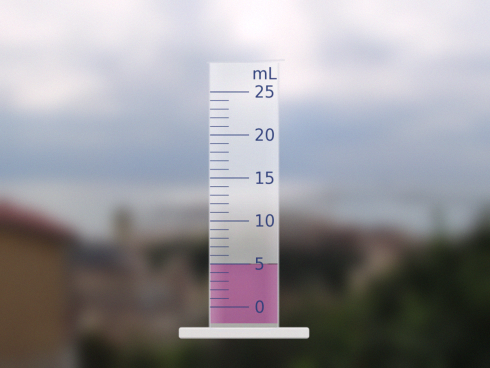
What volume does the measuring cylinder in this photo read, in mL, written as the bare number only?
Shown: 5
